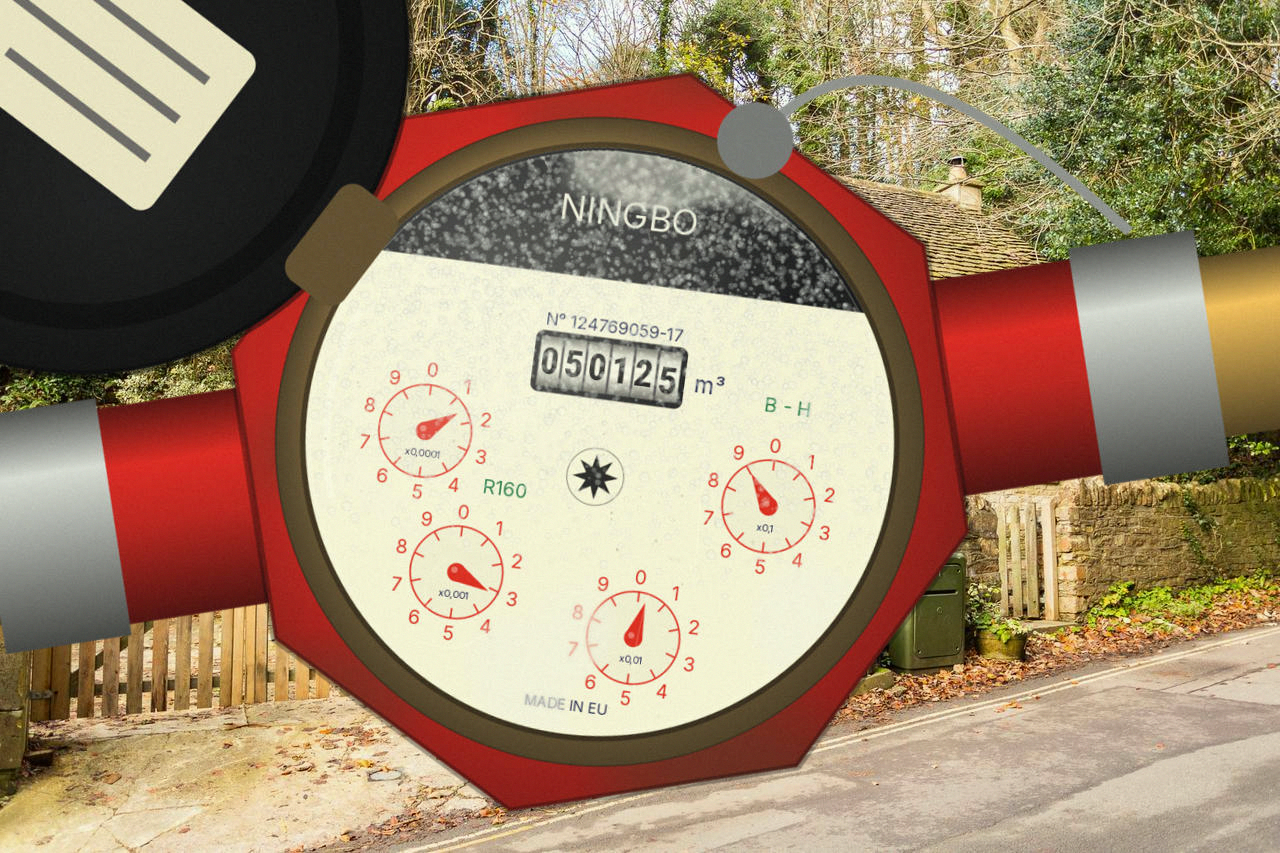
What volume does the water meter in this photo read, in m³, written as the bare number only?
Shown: 50124.9031
